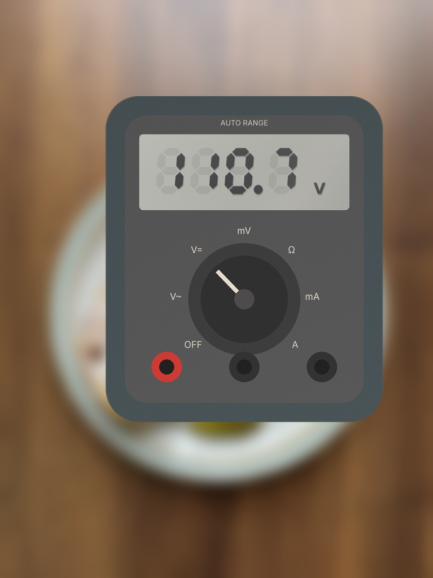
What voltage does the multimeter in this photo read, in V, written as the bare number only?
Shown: 110.7
